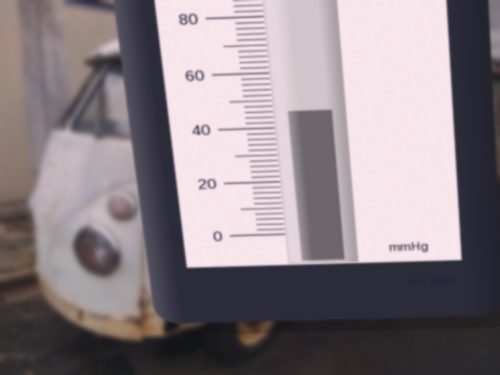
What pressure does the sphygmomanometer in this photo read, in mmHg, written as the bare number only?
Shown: 46
